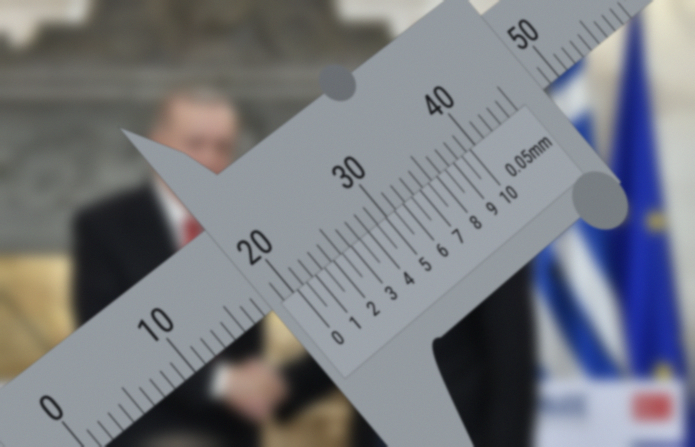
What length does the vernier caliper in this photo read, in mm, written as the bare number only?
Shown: 20.4
